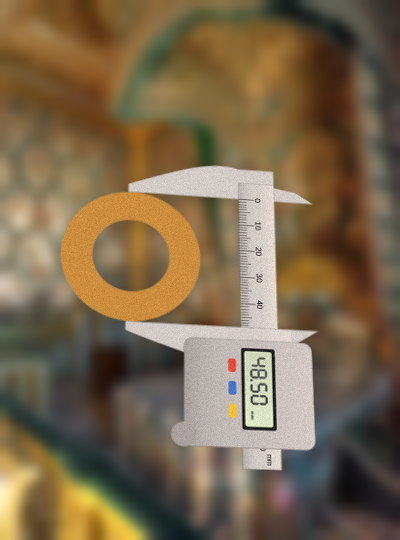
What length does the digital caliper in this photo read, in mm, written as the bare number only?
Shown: 48.50
